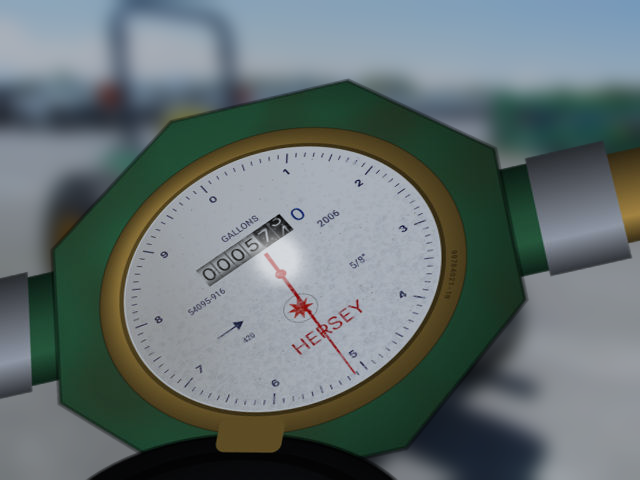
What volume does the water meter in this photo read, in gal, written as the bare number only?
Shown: 5735.1
